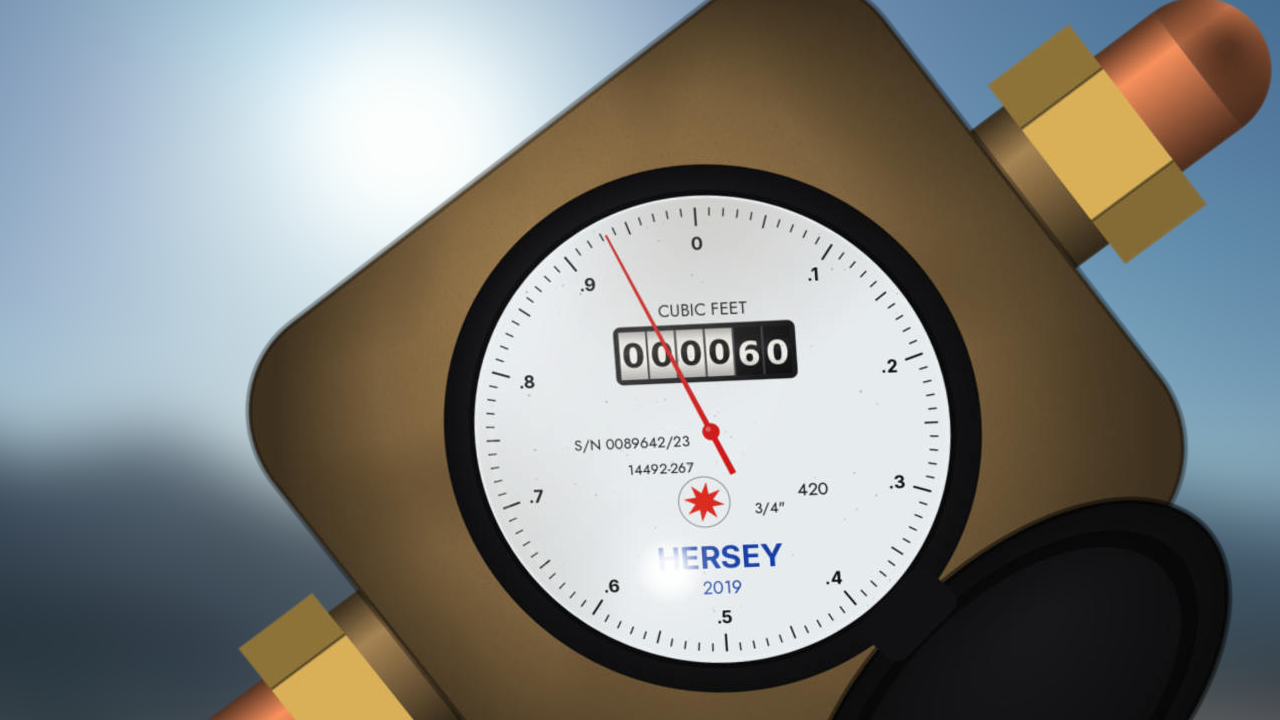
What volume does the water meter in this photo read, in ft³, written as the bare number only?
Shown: 59.93
